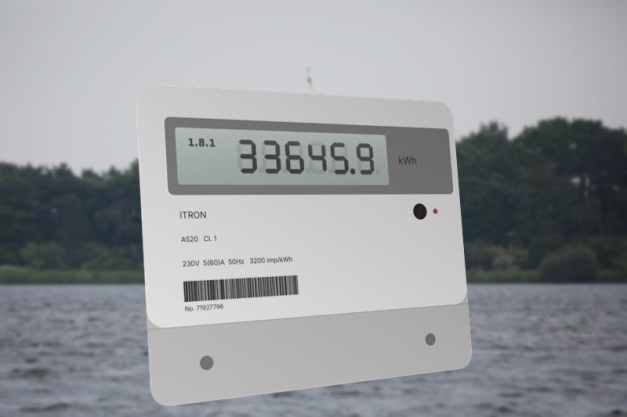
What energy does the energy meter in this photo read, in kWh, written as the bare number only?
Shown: 33645.9
